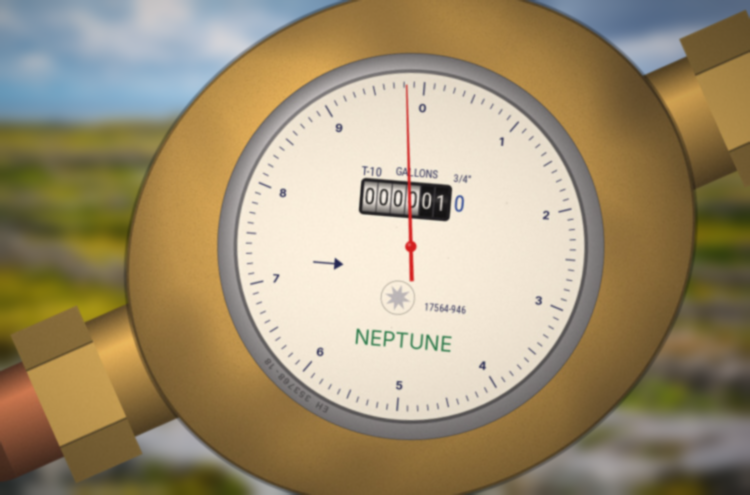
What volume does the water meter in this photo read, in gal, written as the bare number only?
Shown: 9.8
